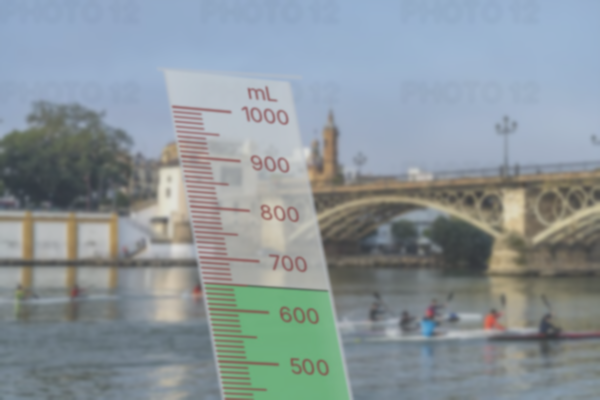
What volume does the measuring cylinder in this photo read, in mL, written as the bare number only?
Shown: 650
